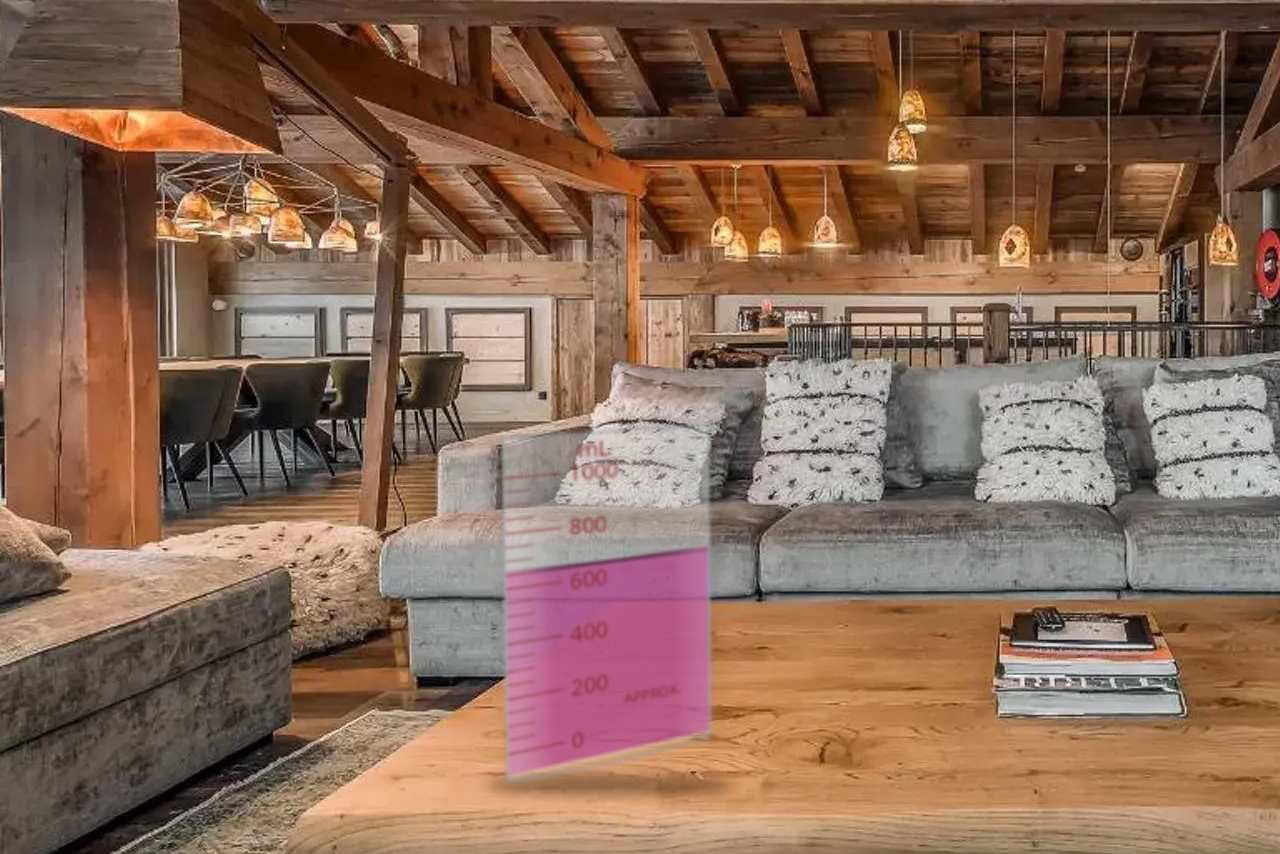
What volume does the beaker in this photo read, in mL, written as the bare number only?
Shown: 650
